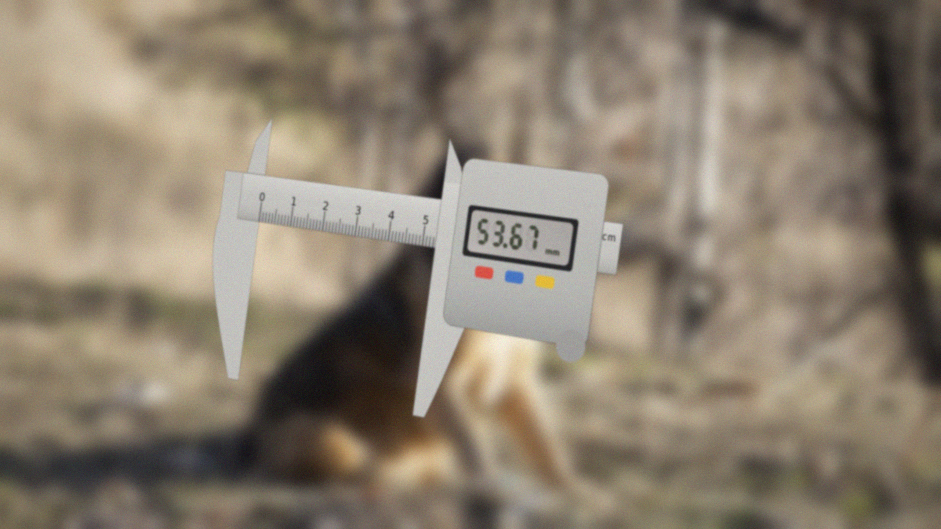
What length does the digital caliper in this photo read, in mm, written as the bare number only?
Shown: 53.67
